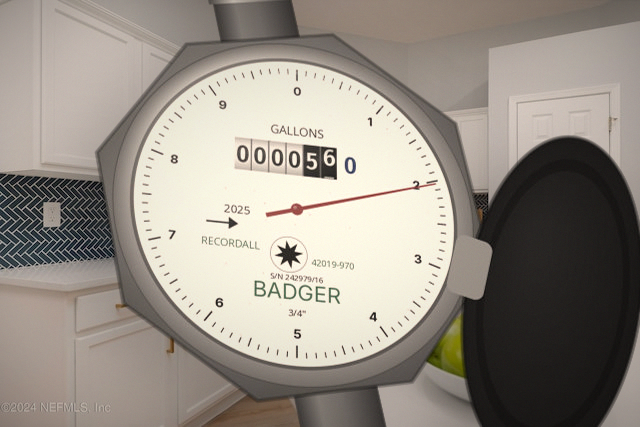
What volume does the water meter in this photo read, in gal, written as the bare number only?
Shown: 562.0
